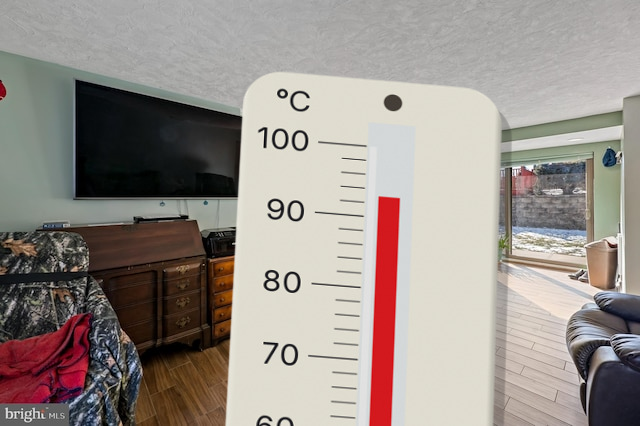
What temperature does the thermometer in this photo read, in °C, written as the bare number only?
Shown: 93
